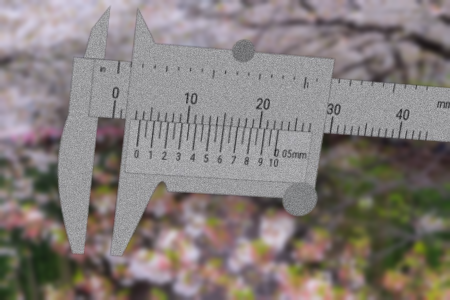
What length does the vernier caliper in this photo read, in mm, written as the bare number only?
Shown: 3.6
